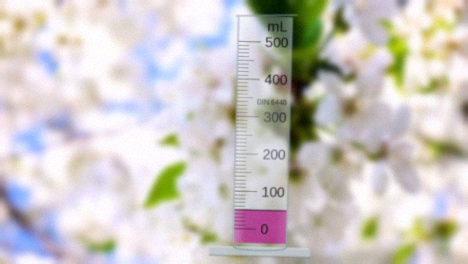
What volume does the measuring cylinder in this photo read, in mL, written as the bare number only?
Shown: 50
